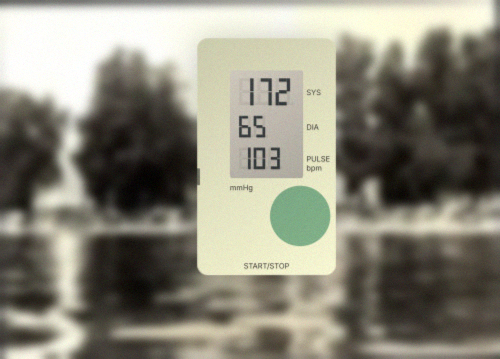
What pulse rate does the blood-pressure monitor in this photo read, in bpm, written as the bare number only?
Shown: 103
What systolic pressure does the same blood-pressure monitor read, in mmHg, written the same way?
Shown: 172
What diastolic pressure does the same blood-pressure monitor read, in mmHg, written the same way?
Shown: 65
